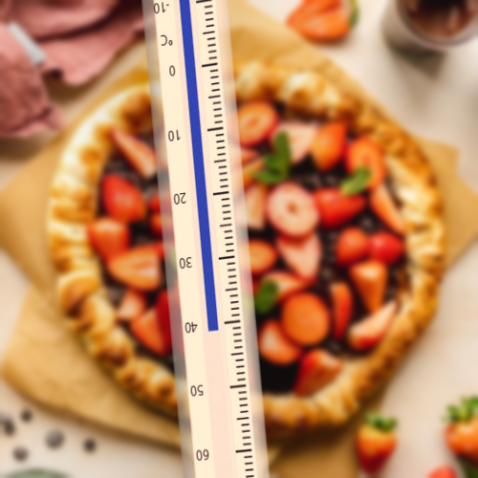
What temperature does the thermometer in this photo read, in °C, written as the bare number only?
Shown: 41
